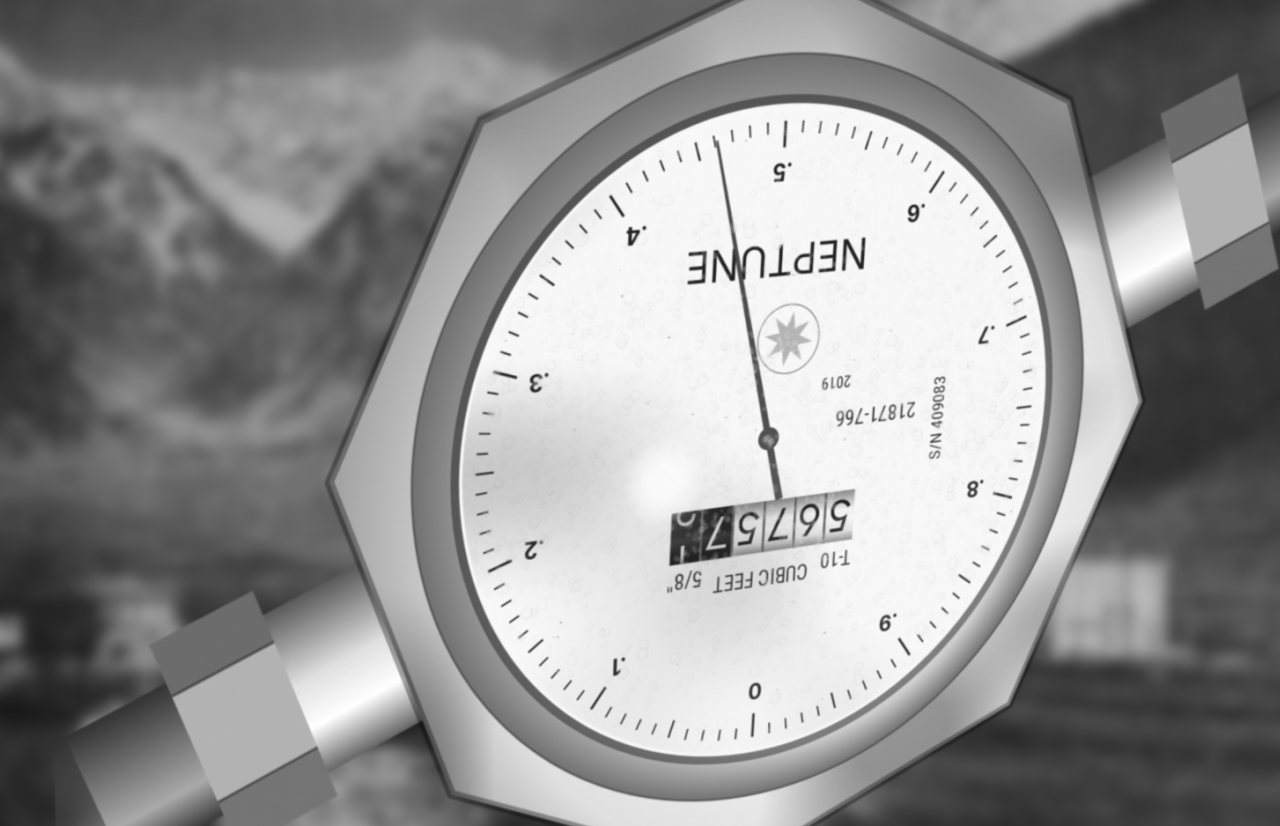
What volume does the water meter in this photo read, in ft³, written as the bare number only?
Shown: 567571.46
